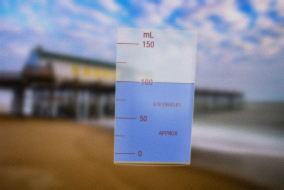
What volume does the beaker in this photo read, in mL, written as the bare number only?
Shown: 100
